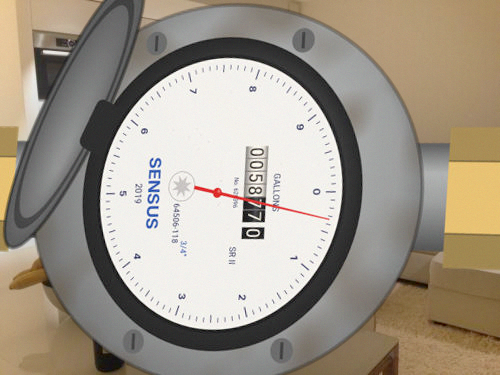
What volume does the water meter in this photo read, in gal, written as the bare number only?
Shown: 58770.3
